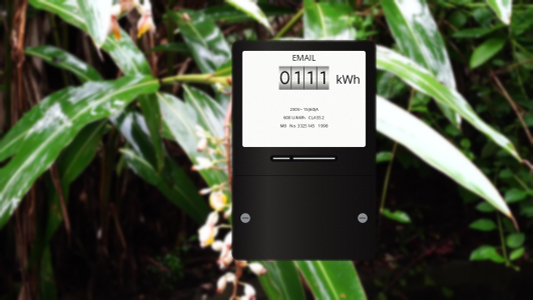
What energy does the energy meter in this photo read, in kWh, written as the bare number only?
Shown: 111
